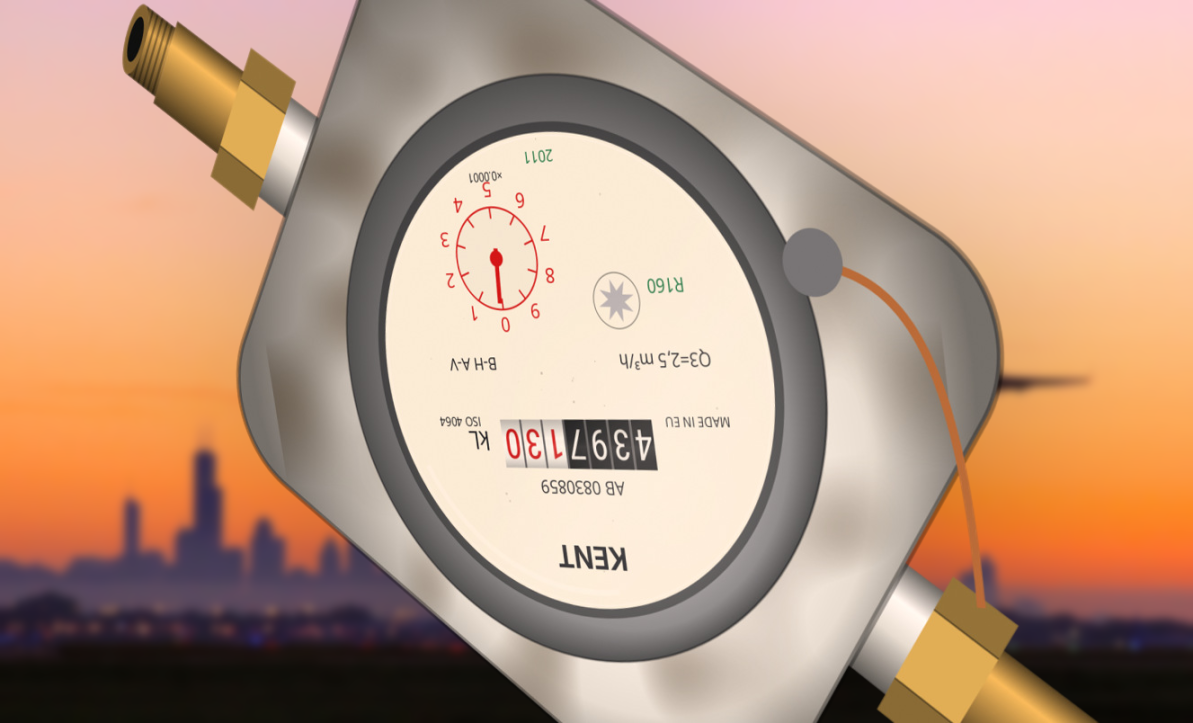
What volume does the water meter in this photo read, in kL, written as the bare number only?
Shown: 4397.1300
